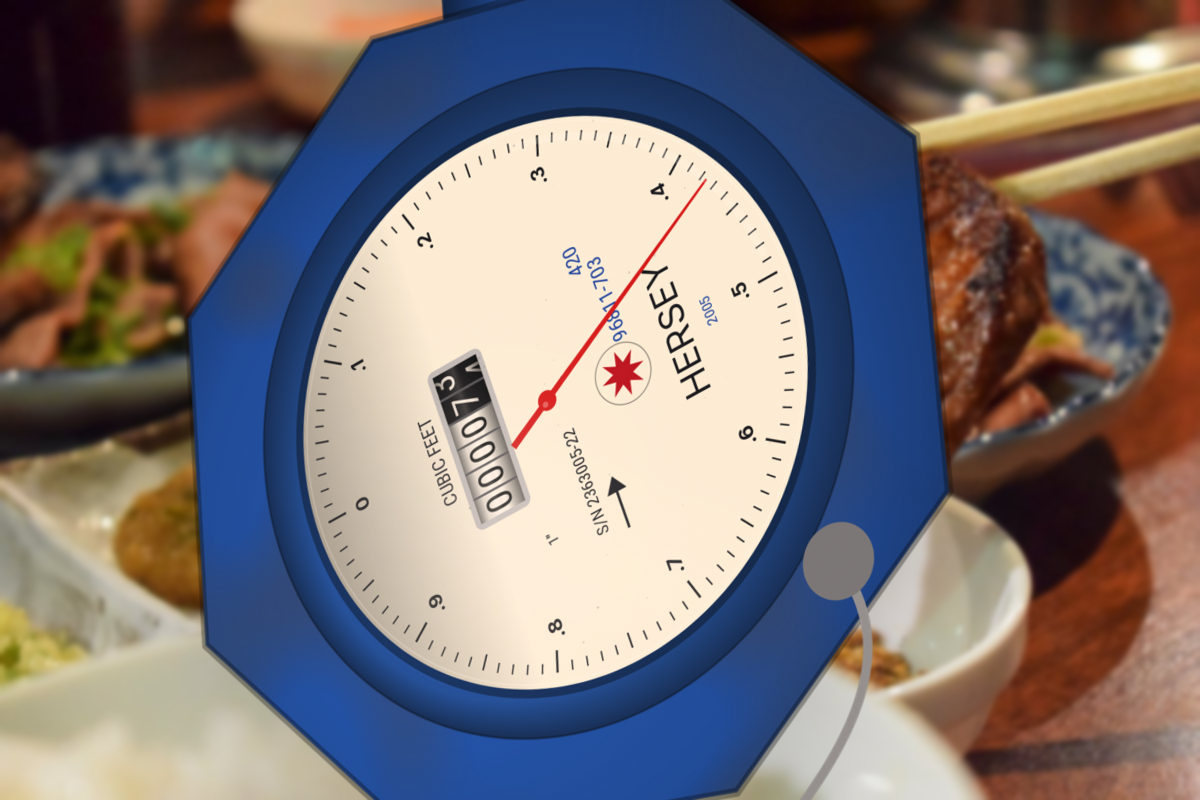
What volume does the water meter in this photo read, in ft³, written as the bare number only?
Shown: 73.42
